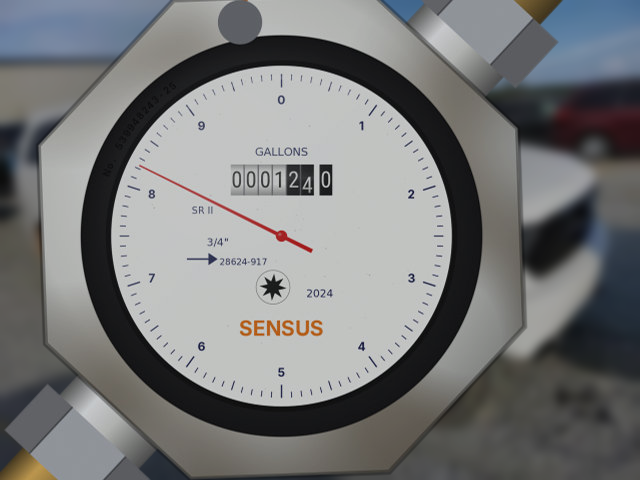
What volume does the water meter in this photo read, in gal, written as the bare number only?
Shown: 1238.2
